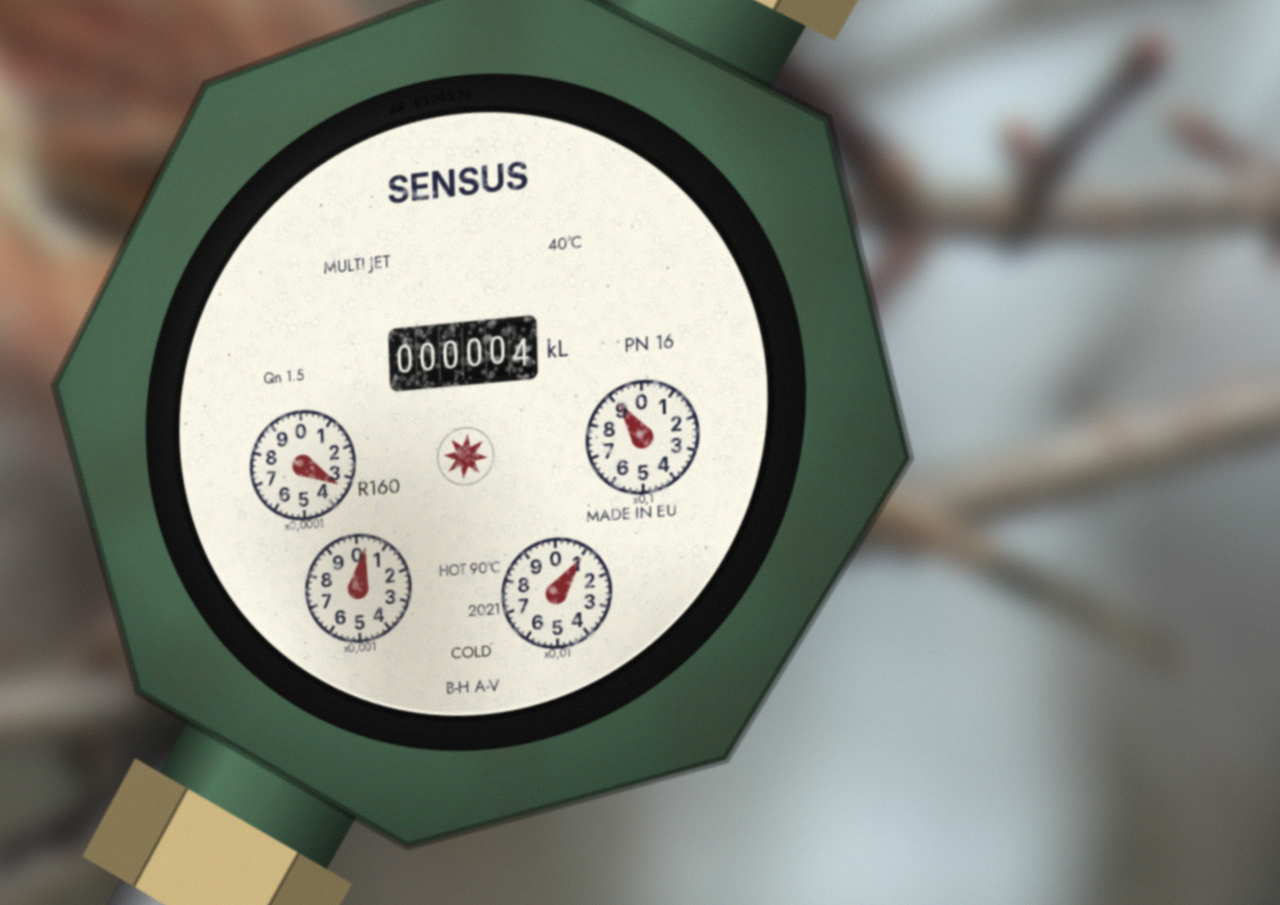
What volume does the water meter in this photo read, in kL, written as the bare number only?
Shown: 3.9103
